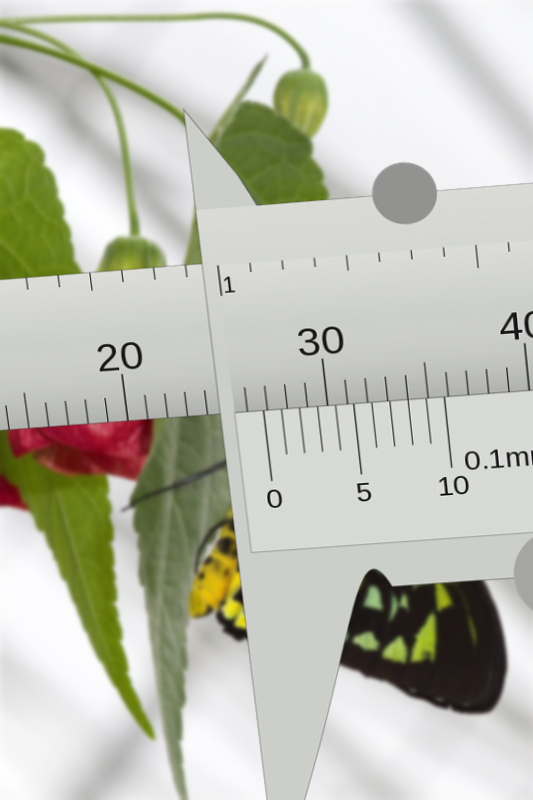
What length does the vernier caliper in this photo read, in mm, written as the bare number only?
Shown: 26.8
